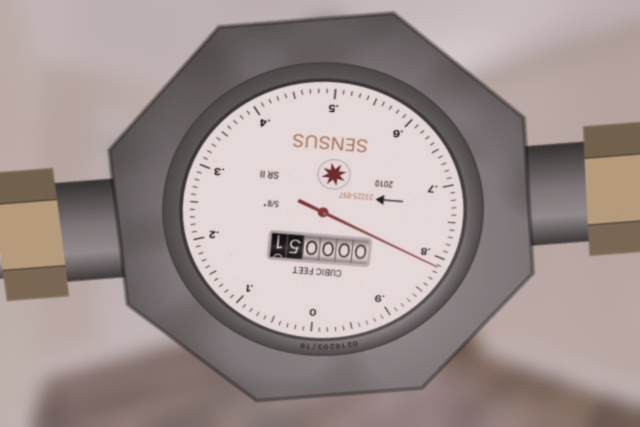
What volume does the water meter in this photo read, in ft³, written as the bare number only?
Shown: 50.81
